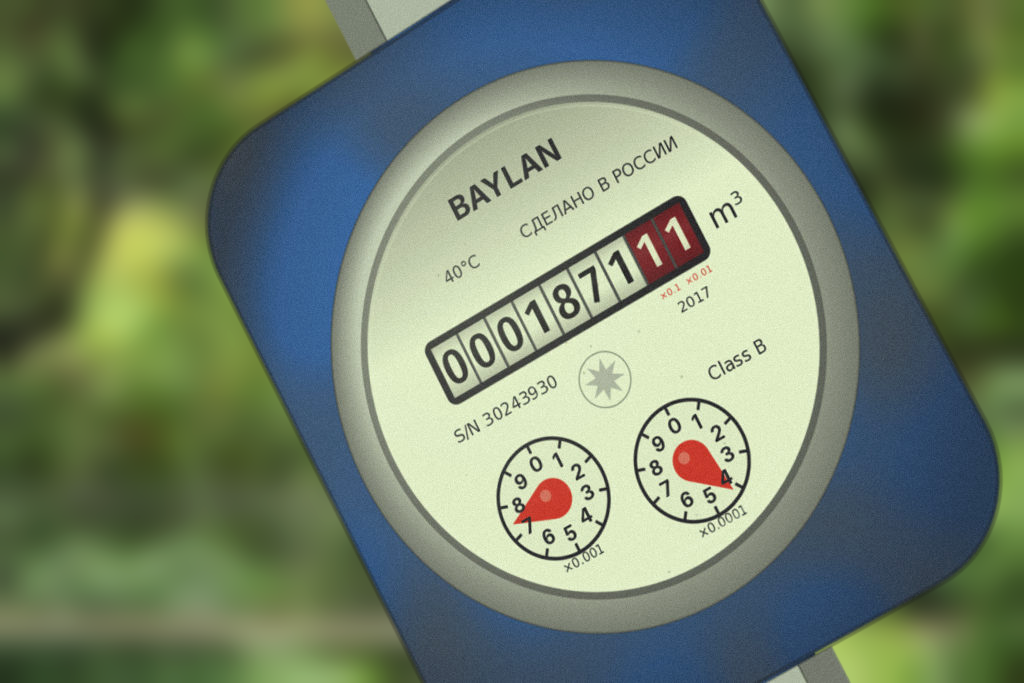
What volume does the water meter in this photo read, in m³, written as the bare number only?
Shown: 1871.1174
